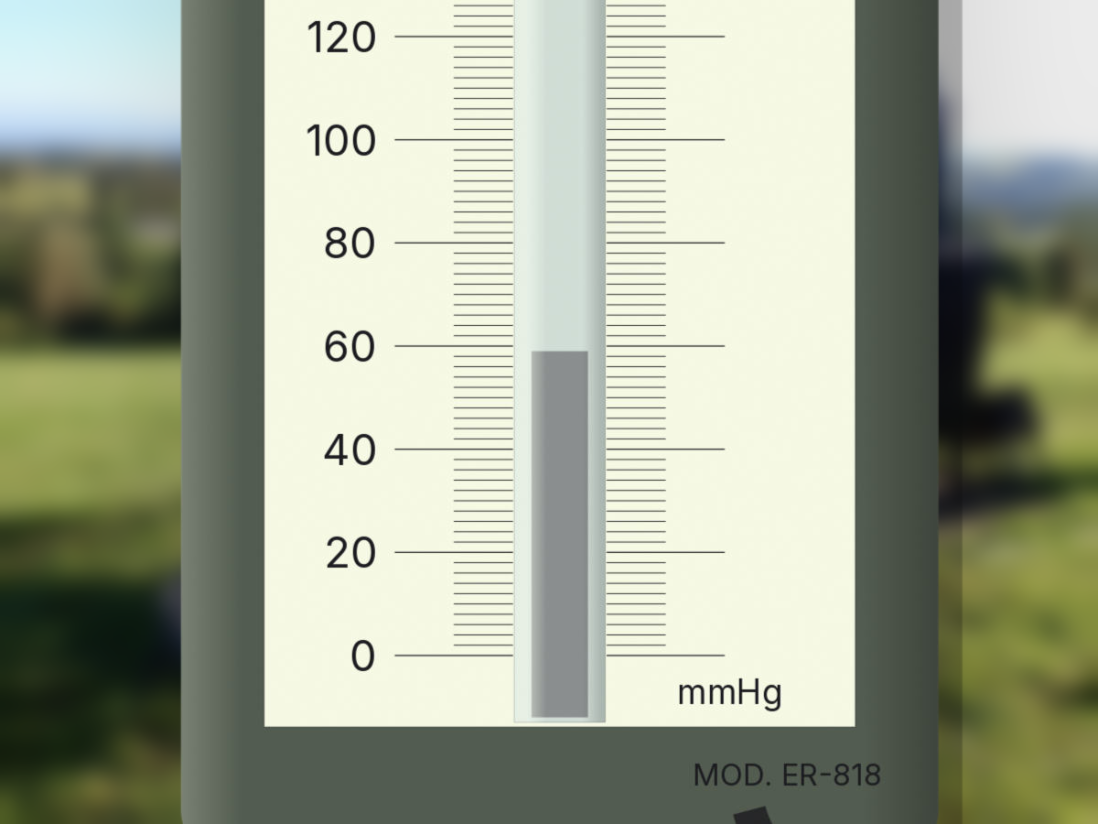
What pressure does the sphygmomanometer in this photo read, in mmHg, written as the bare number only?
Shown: 59
